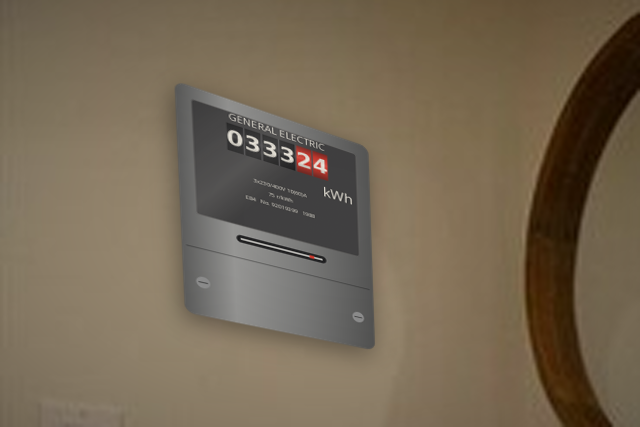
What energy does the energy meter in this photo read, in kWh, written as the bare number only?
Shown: 333.24
